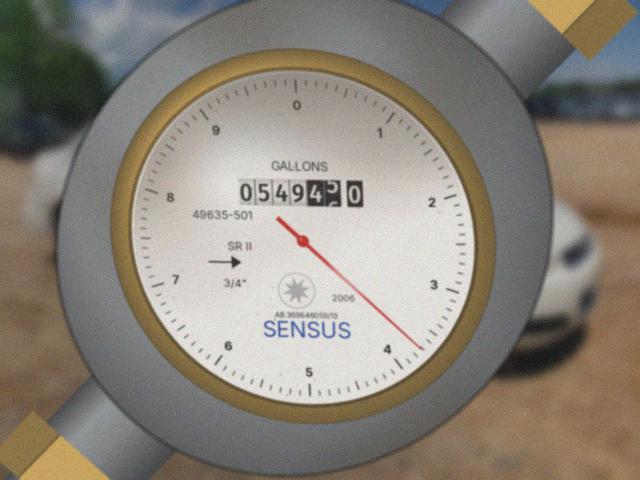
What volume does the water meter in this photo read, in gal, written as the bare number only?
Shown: 549453.7
